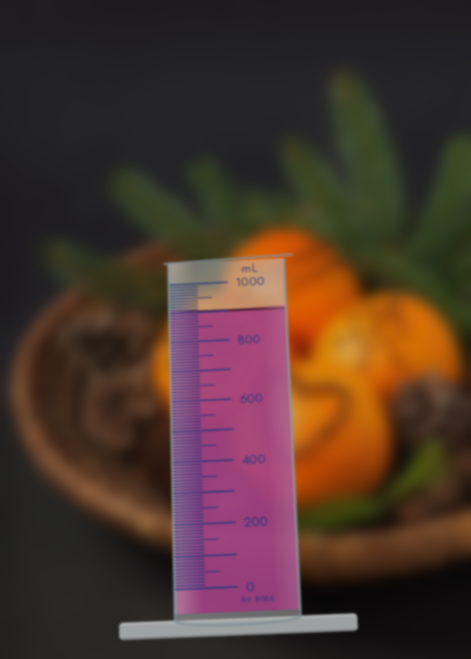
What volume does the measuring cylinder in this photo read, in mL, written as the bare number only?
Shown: 900
